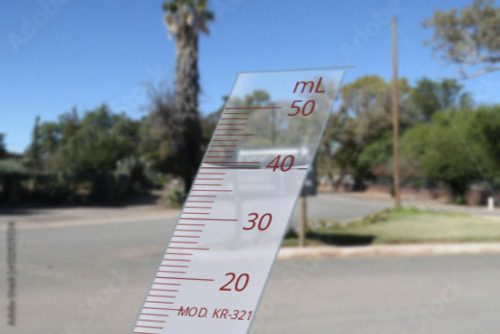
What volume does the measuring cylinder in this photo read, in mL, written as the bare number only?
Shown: 39
